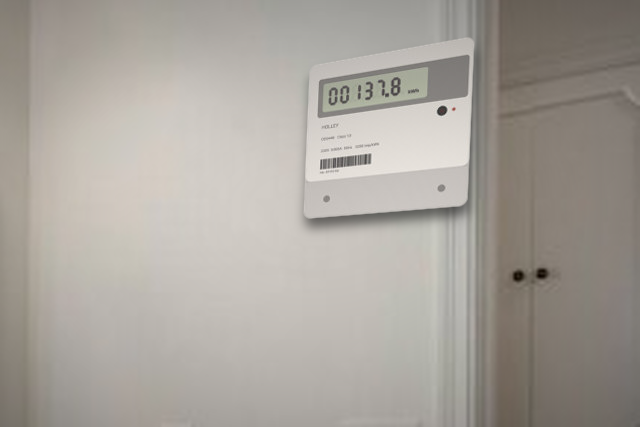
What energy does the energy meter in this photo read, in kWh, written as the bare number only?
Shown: 137.8
